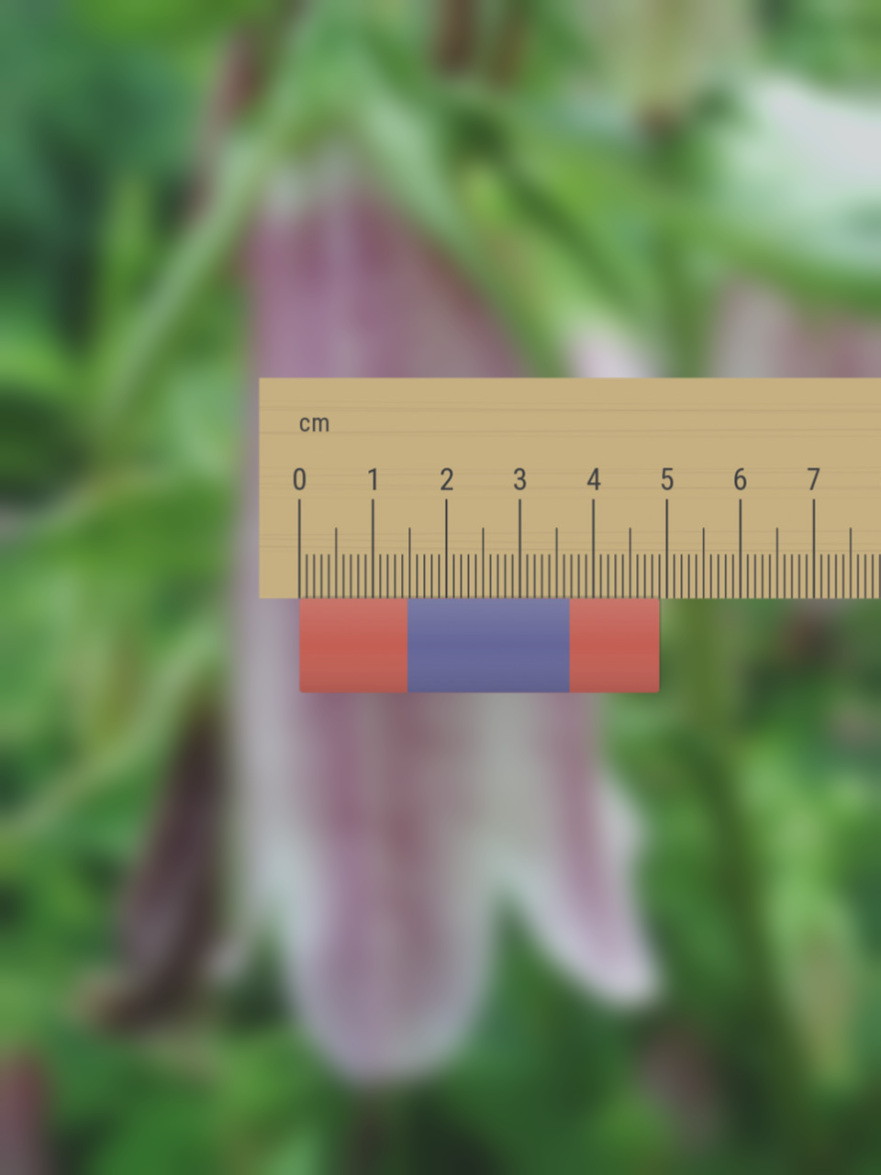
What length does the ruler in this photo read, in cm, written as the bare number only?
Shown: 4.9
